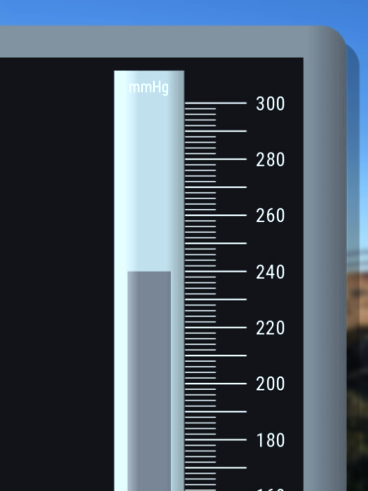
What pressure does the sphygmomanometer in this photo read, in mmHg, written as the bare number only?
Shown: 240
